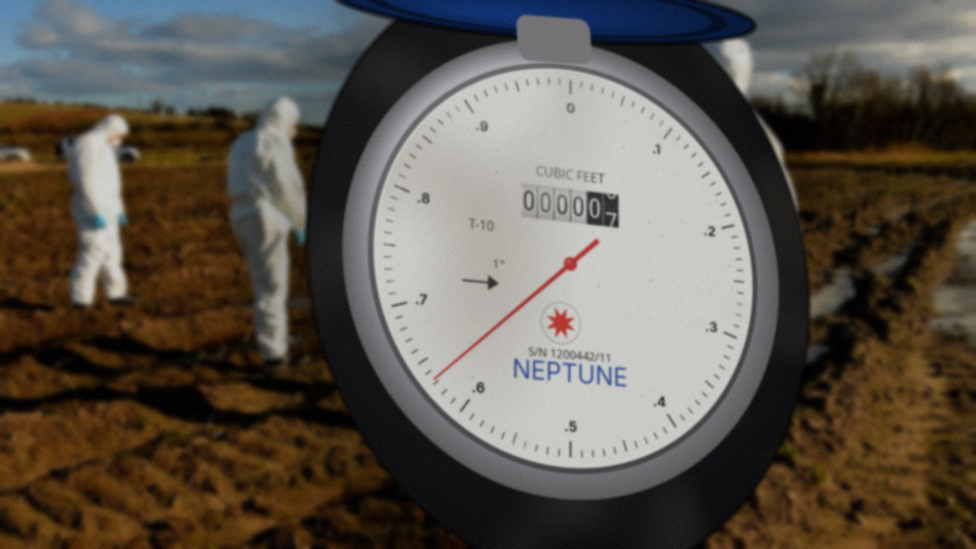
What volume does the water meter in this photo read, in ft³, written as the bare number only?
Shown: 6.63
